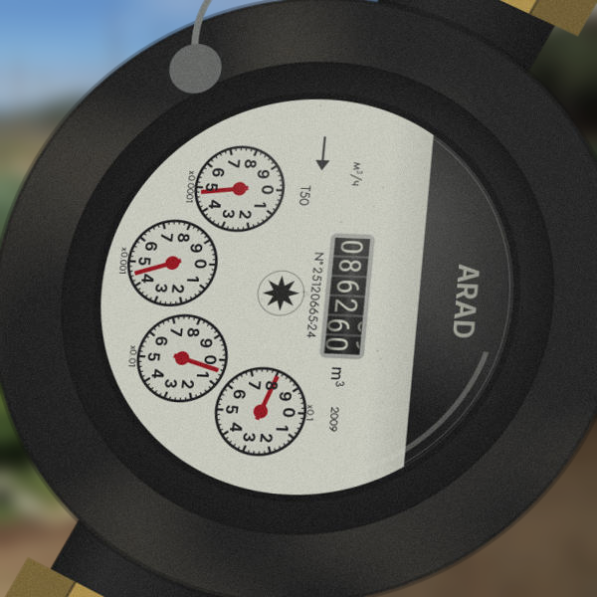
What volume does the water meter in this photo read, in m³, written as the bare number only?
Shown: 86259.8044
